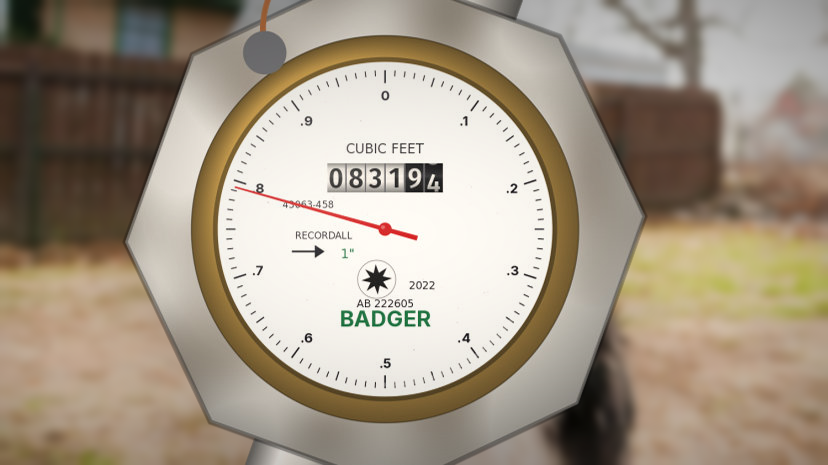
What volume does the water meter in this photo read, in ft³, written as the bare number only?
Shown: 83193.79
